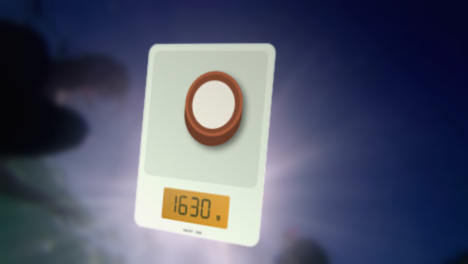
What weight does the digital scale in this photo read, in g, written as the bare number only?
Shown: 1630
